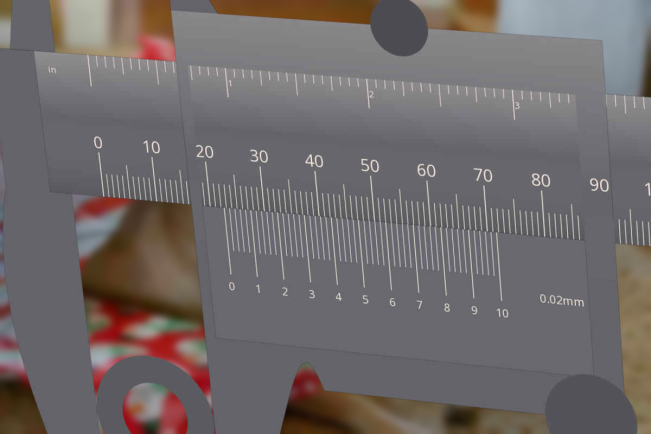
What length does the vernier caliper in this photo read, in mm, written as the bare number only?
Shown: 22.6
